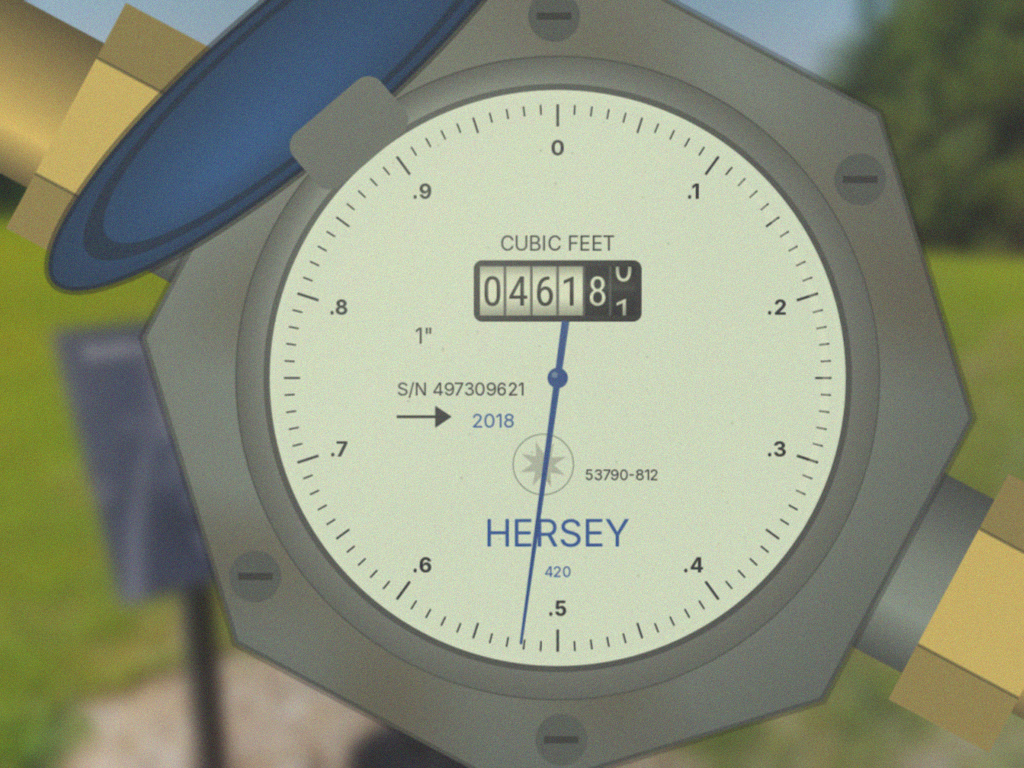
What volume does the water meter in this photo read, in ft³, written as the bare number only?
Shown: 46180.52
